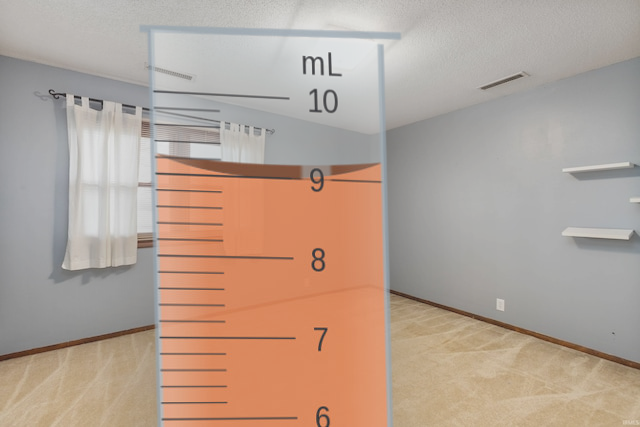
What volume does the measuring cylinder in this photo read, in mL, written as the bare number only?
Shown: 9
